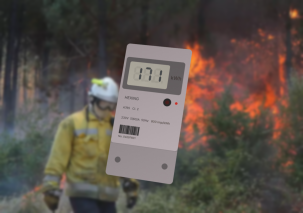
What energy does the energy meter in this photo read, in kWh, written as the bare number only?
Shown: 171
